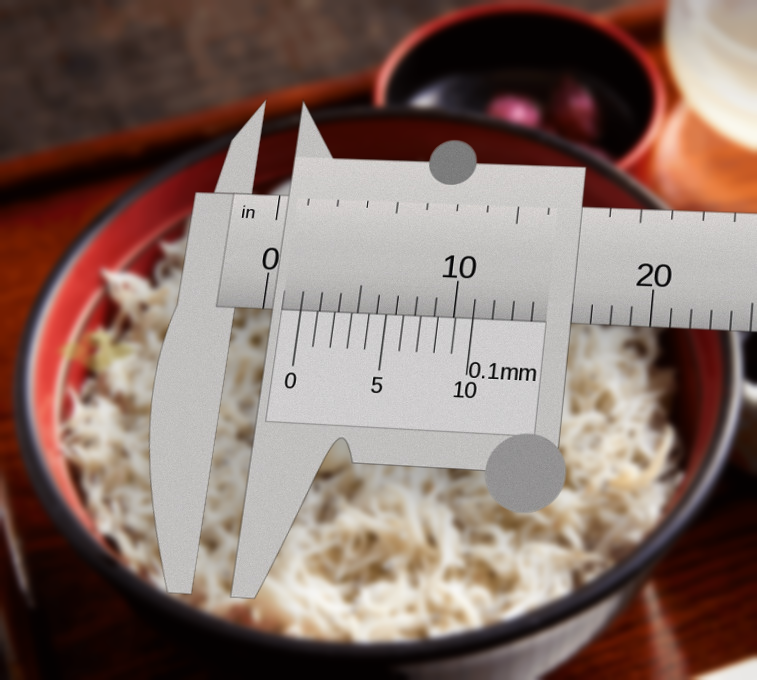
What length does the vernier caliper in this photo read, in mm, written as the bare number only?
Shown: 2.0
